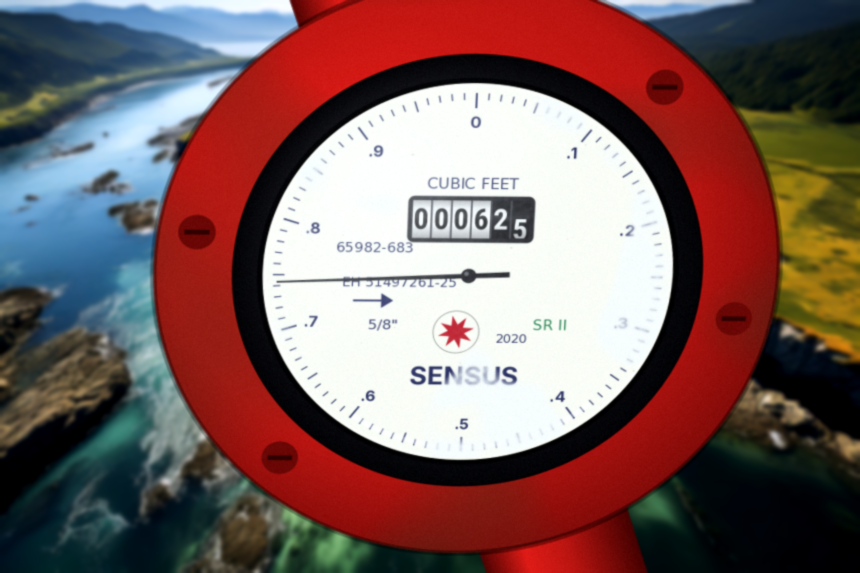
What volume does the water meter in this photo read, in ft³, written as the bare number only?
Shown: 624.74
